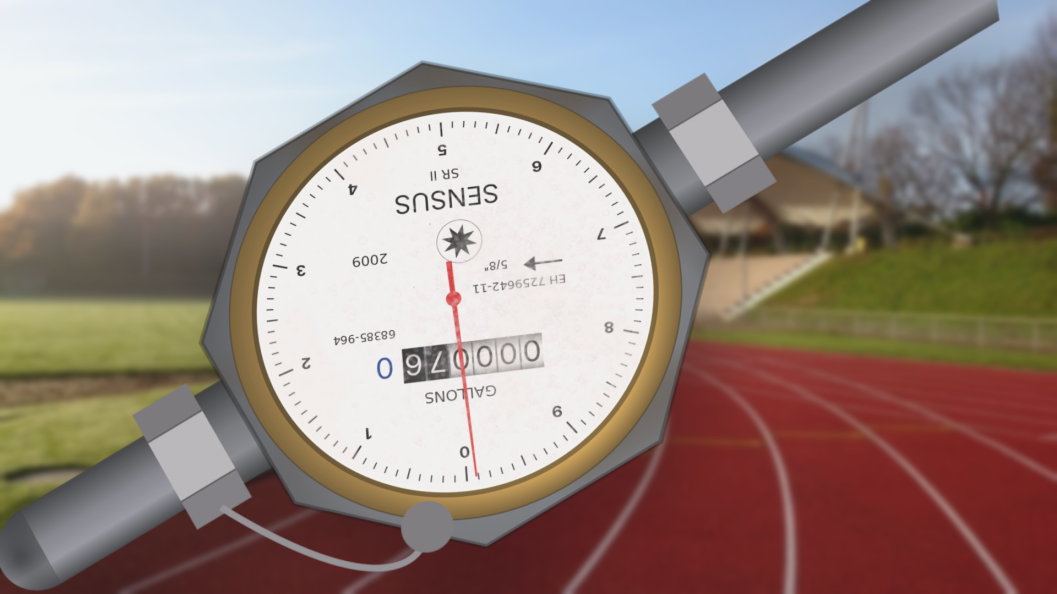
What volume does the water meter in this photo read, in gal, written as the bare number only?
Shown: 759.9
